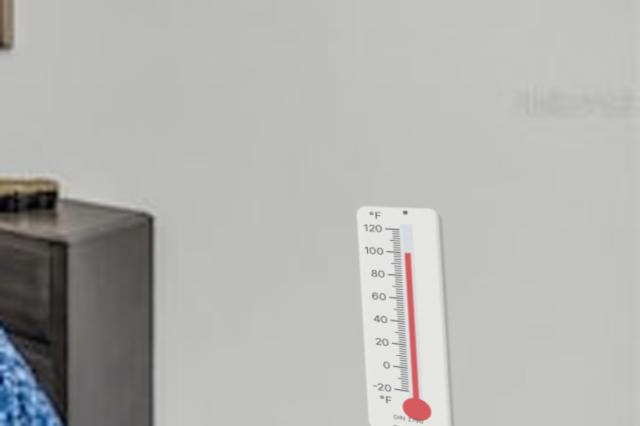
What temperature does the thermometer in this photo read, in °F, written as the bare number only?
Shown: 100
